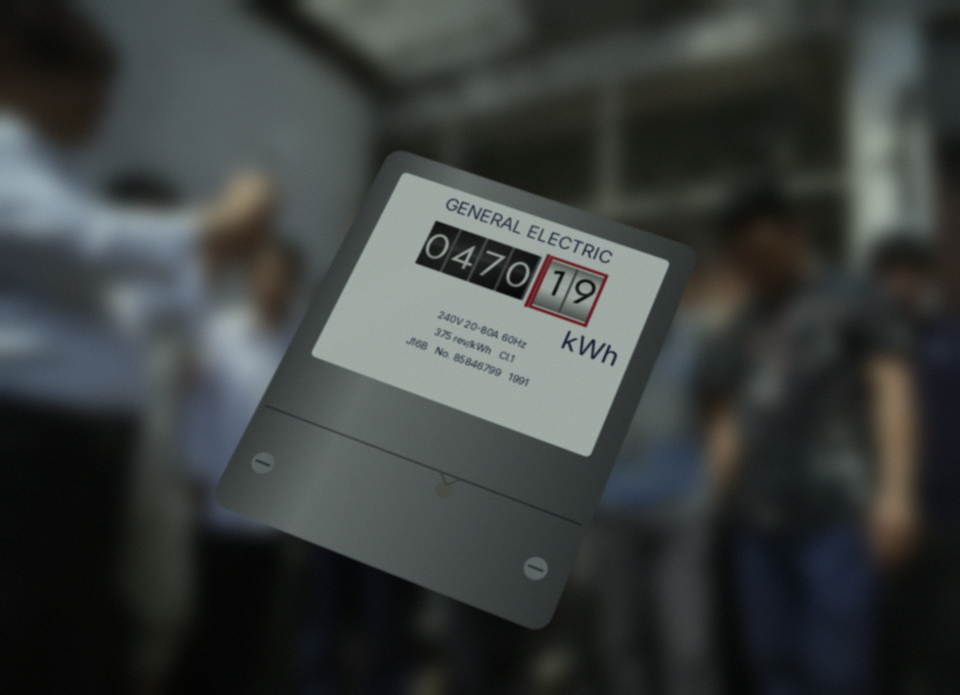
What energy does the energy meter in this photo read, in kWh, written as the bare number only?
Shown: 470.19
